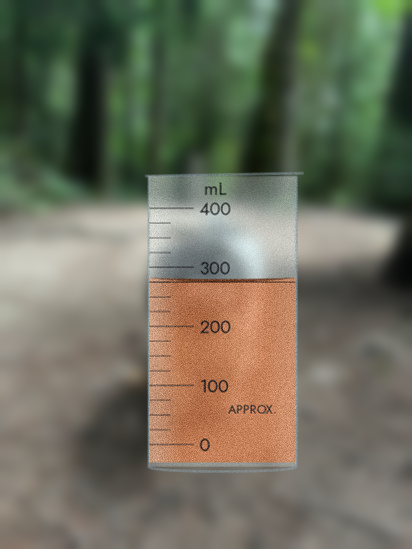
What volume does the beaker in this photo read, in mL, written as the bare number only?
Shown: 275
